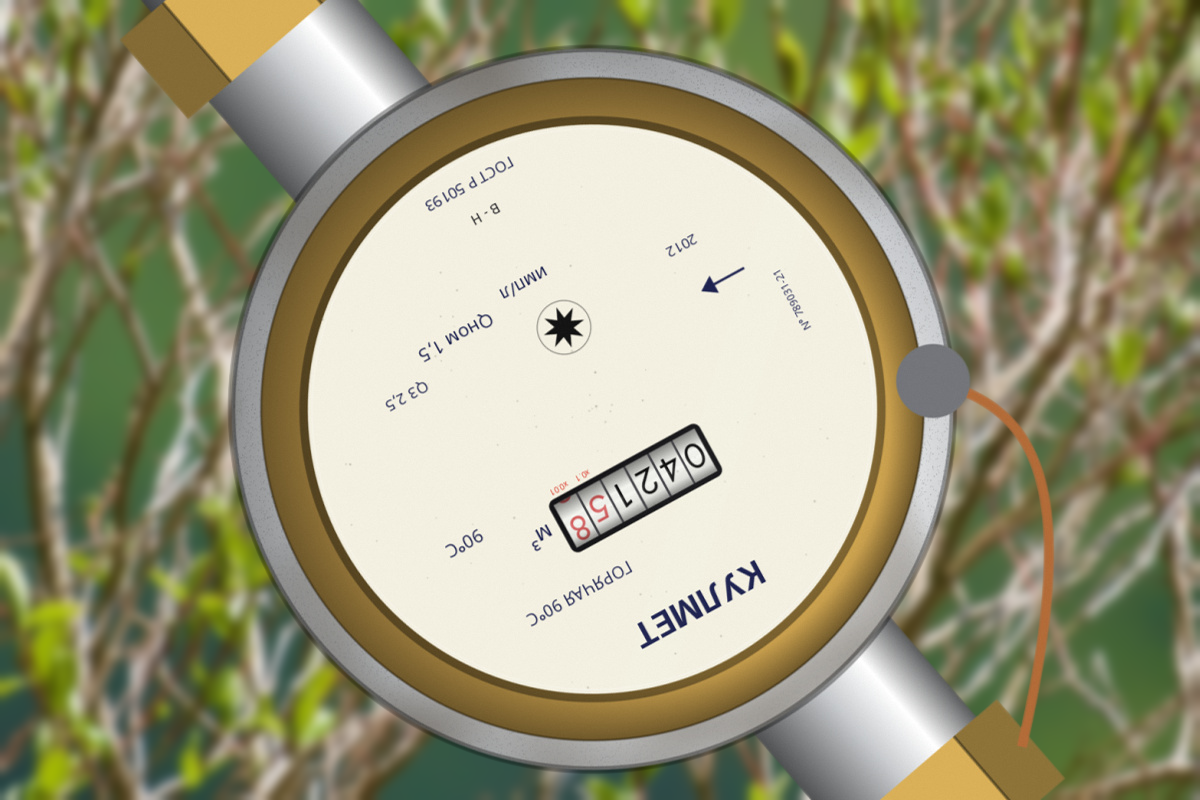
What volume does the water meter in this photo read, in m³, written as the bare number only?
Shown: 421.58
